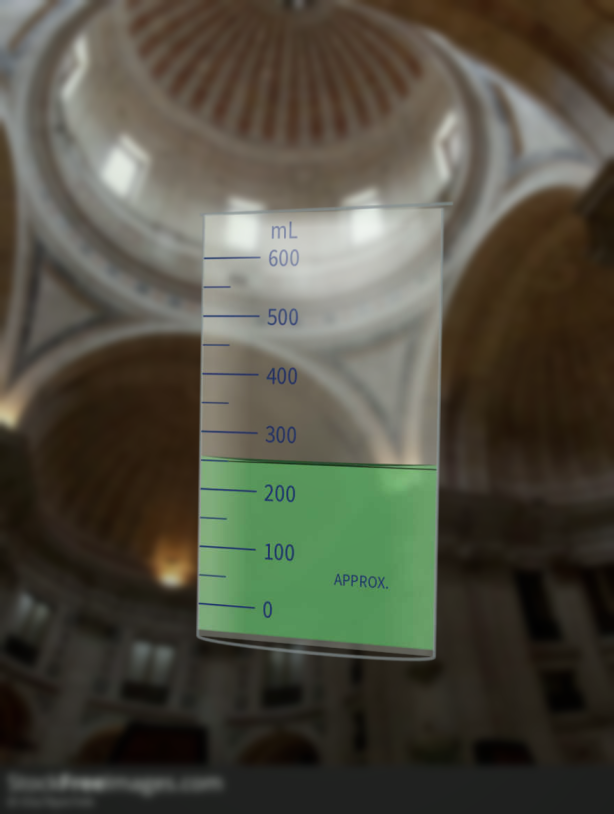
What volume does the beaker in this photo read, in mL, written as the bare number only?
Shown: 250
